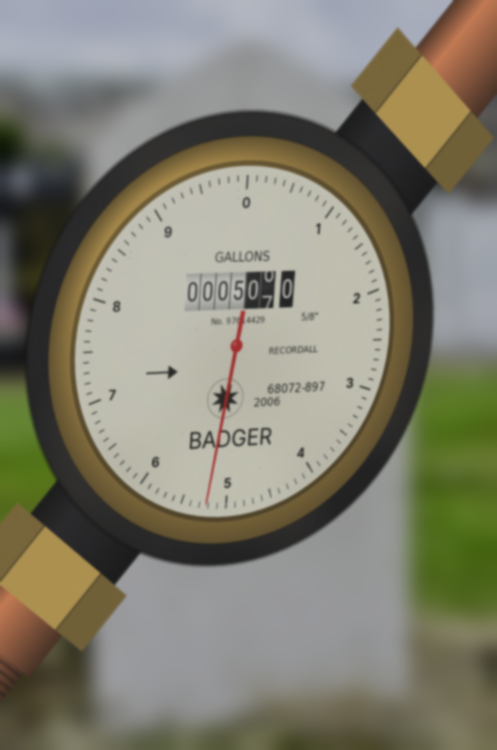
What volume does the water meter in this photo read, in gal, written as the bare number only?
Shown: 5065.2
